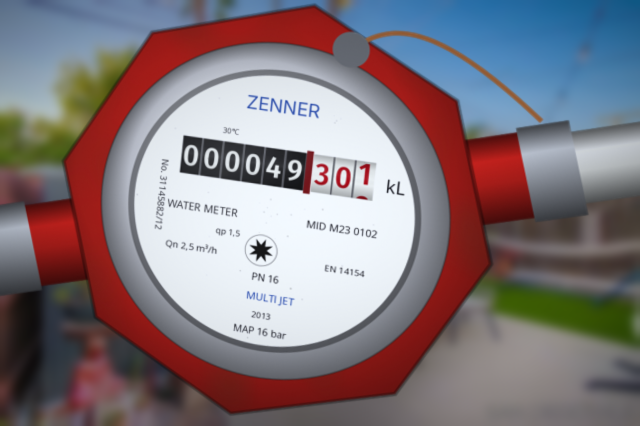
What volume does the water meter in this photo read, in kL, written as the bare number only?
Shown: 49.301
